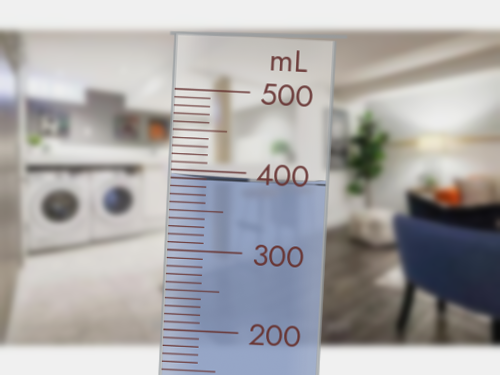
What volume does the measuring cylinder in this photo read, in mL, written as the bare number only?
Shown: 390
